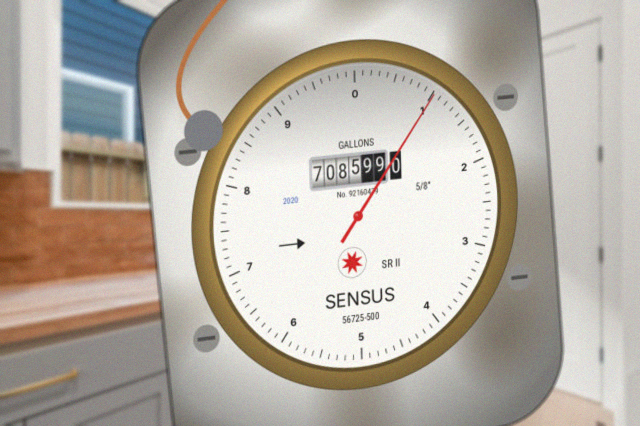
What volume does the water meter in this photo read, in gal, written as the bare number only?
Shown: 7085991.0
